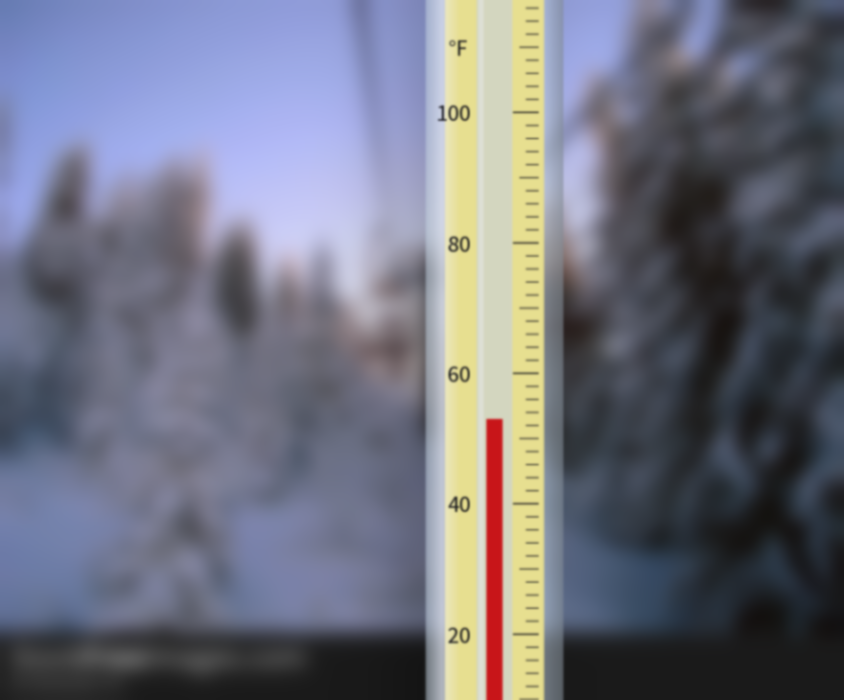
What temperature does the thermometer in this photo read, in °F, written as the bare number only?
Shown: 53
